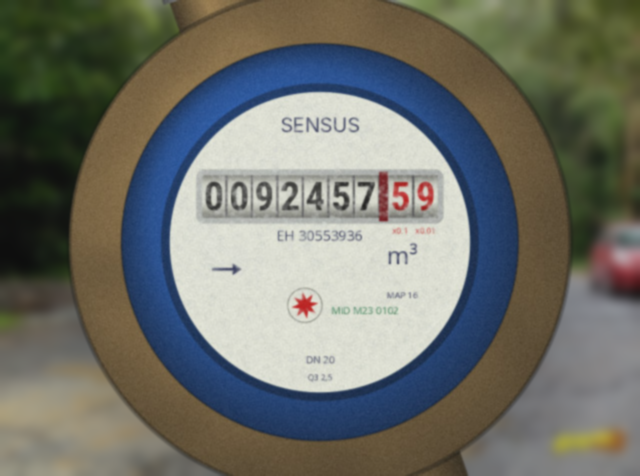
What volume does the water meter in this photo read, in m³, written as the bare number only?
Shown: 92457.59
